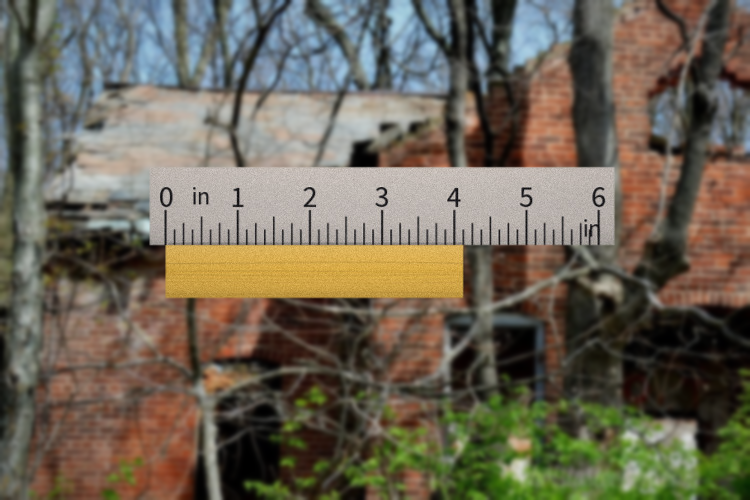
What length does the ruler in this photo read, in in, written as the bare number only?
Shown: 4.125
